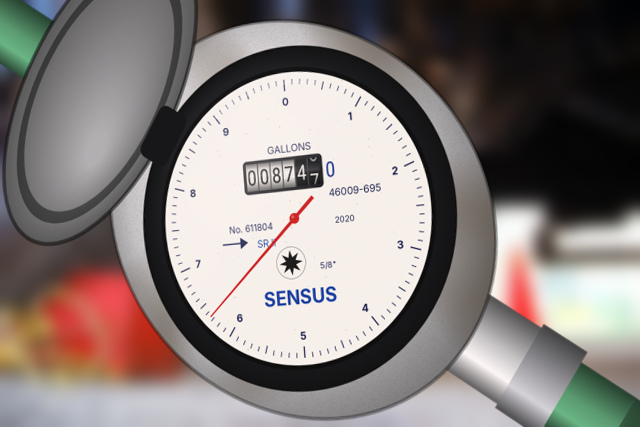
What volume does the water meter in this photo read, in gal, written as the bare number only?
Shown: 87466.3
